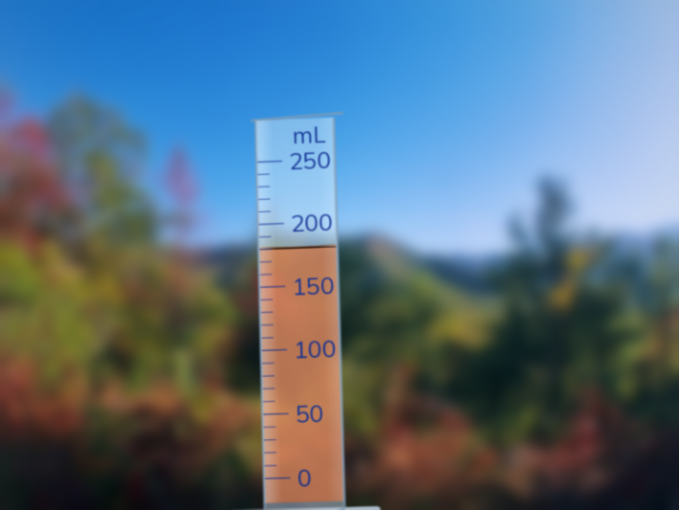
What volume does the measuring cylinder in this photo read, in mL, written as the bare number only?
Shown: 180
